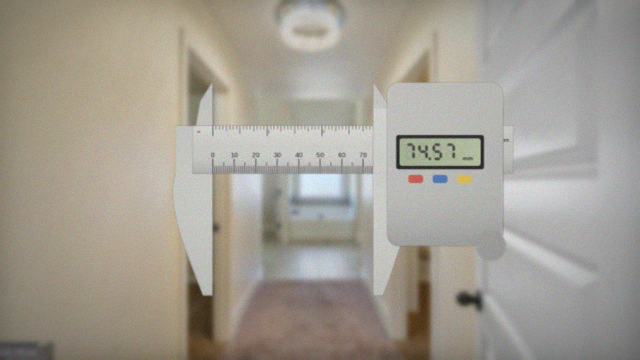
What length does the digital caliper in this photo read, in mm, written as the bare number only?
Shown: 74.57
